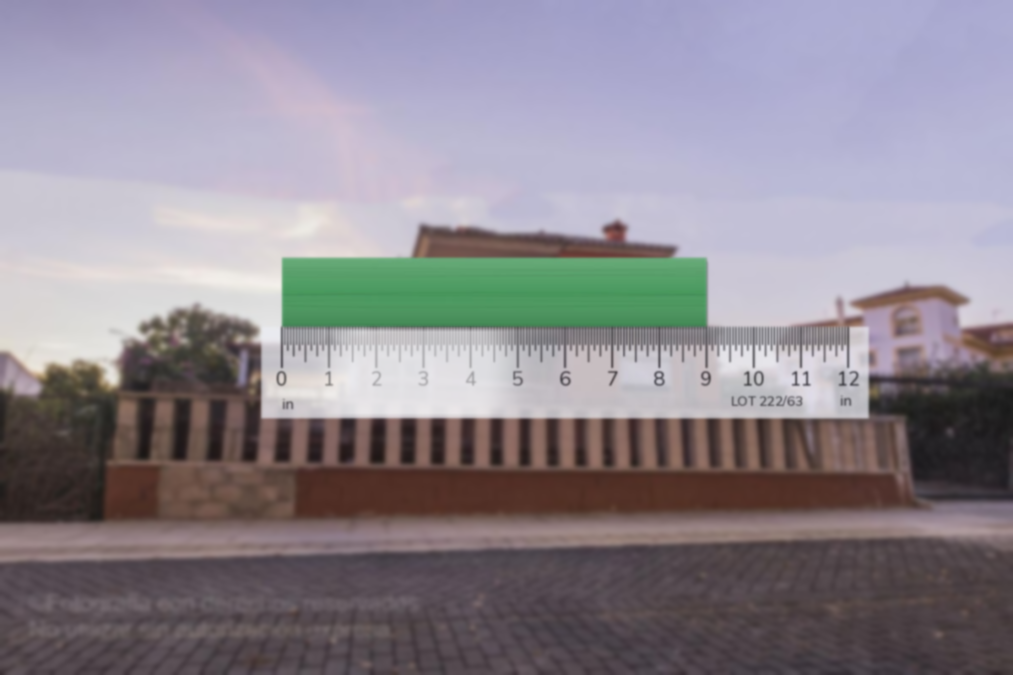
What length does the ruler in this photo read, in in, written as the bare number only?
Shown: 9
